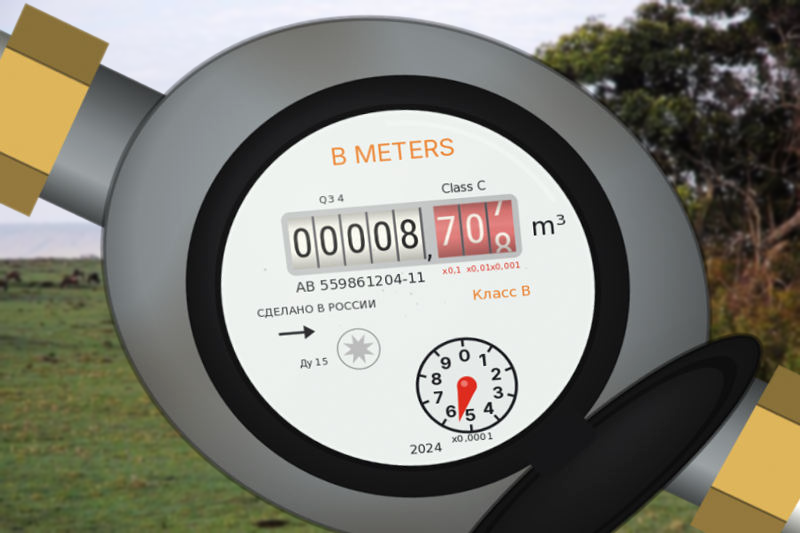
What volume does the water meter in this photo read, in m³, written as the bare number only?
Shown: 8.7075
